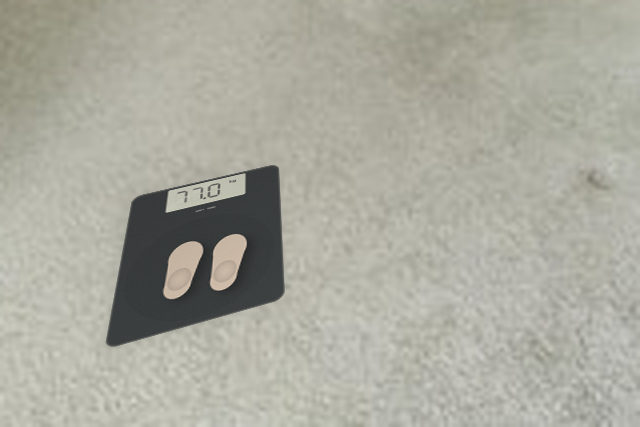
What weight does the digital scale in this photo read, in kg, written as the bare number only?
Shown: 77.0
